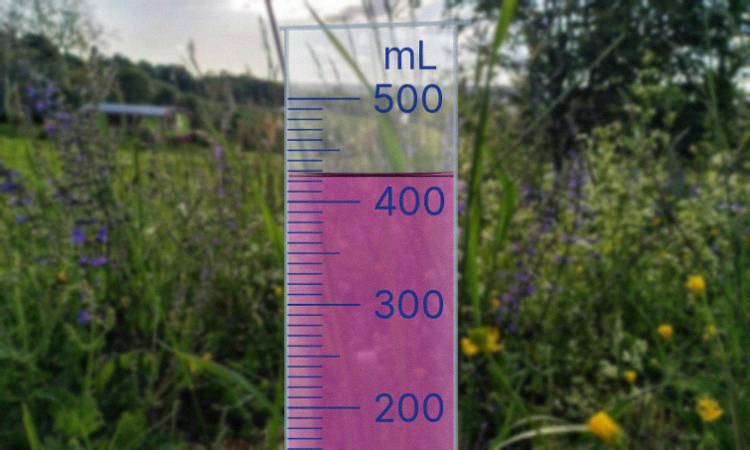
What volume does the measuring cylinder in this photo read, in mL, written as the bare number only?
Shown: 425
